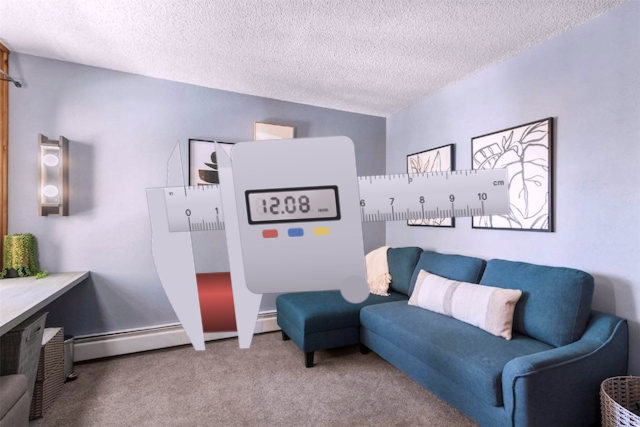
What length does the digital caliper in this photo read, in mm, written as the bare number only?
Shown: 12.08
